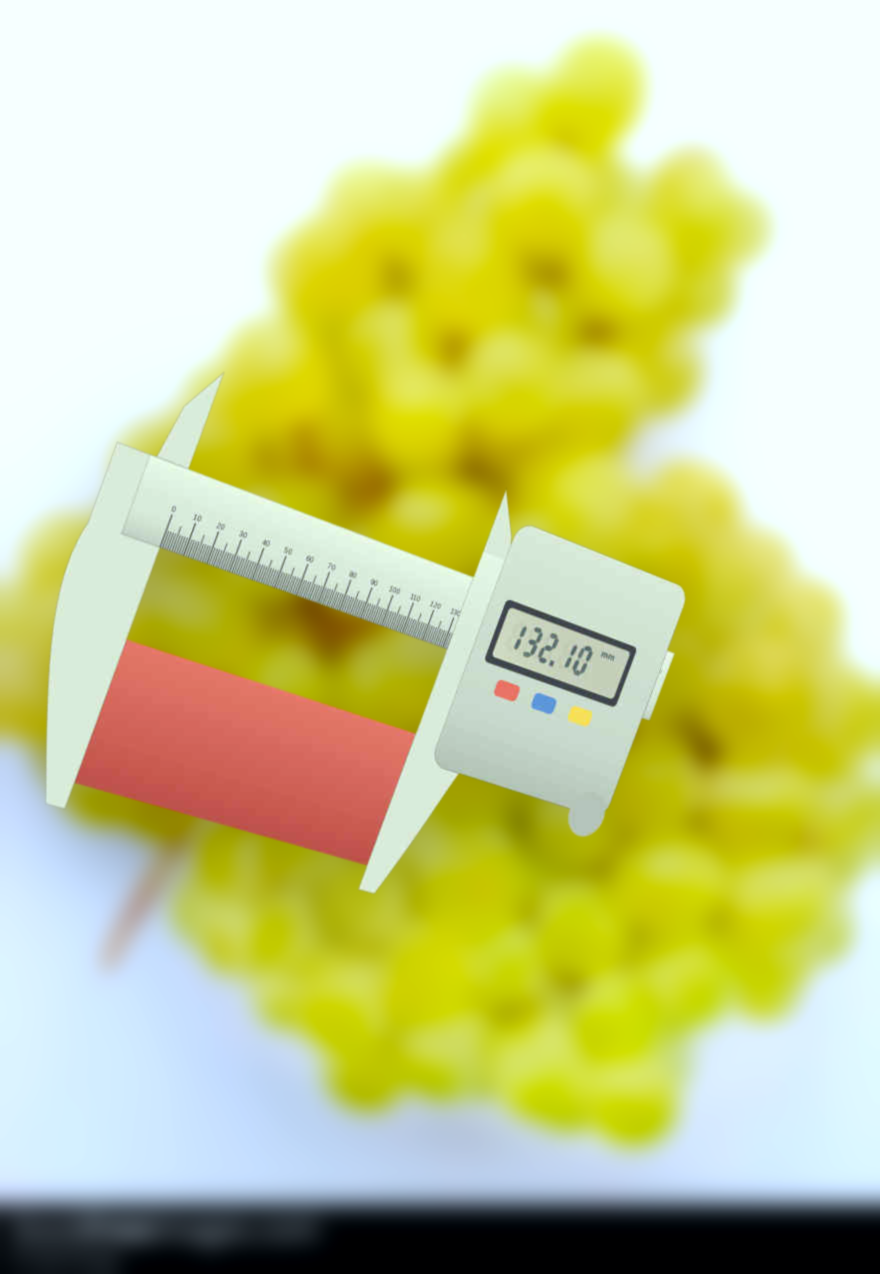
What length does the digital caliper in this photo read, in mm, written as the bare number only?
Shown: 132.10
